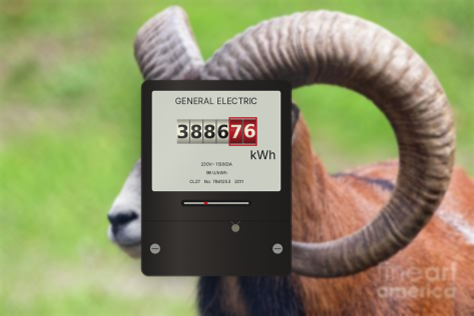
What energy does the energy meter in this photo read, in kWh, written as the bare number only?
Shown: 3886.76
